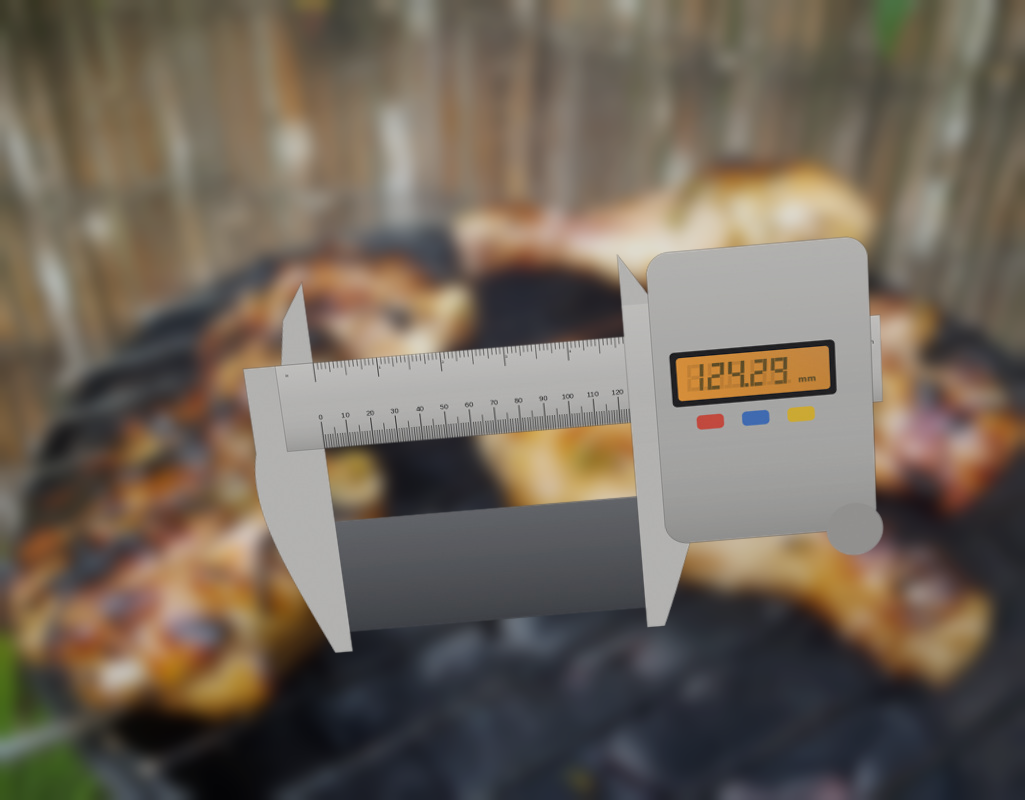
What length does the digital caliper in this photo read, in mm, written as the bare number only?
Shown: 124.29
